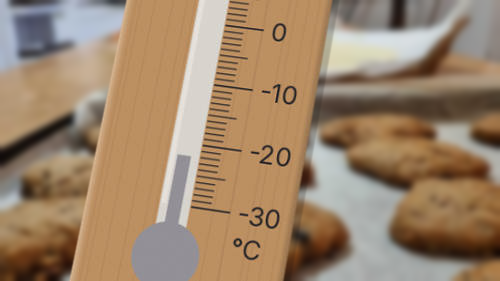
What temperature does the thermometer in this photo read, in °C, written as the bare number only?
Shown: -22
